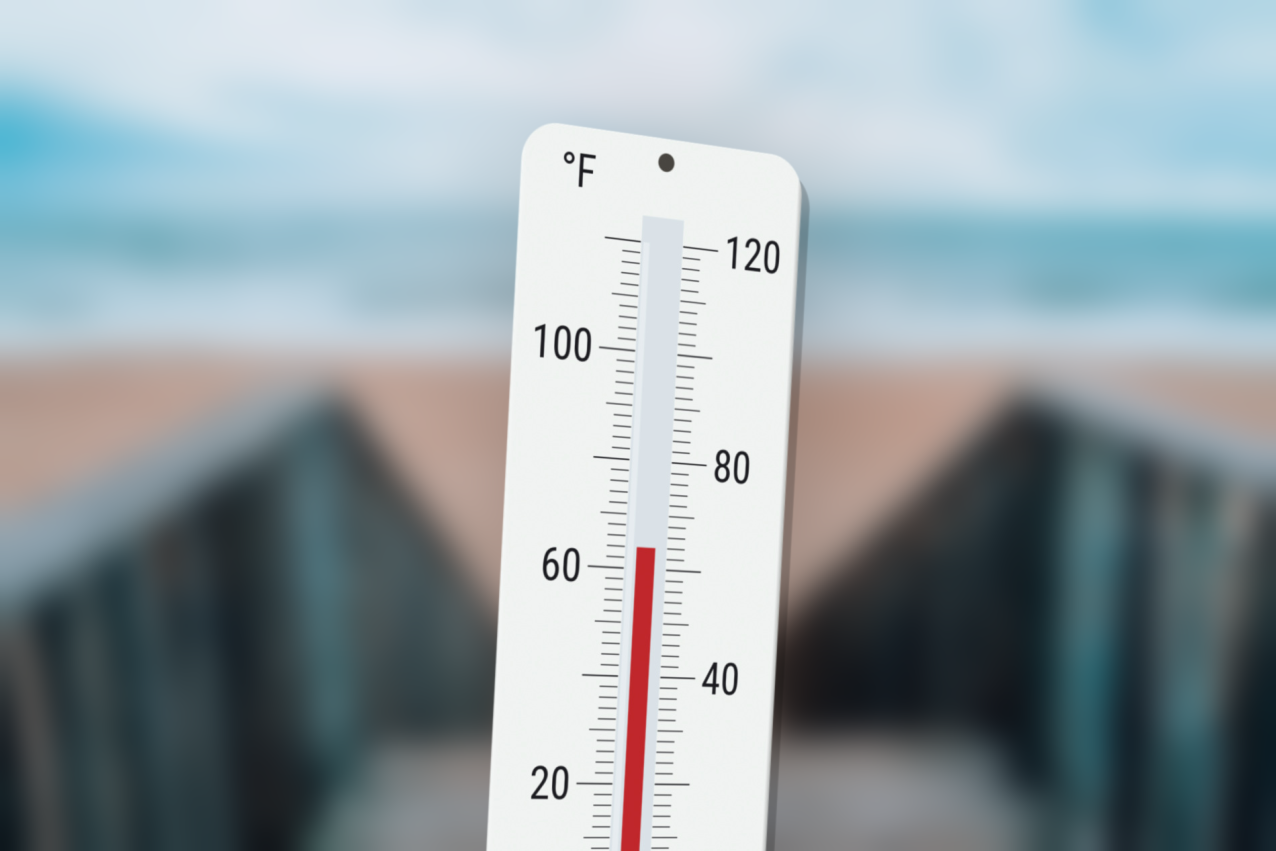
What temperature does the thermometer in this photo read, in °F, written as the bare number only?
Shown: 64
